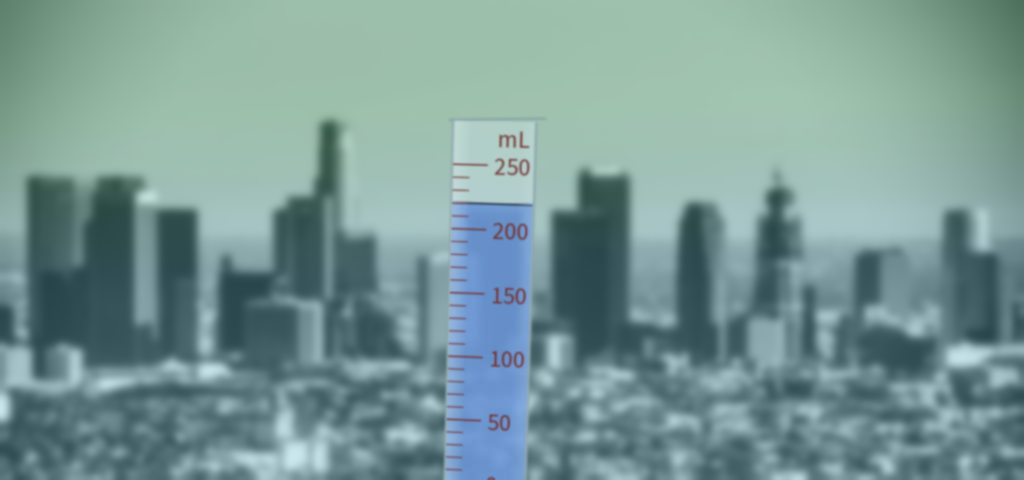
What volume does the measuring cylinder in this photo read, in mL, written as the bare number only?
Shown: 220
